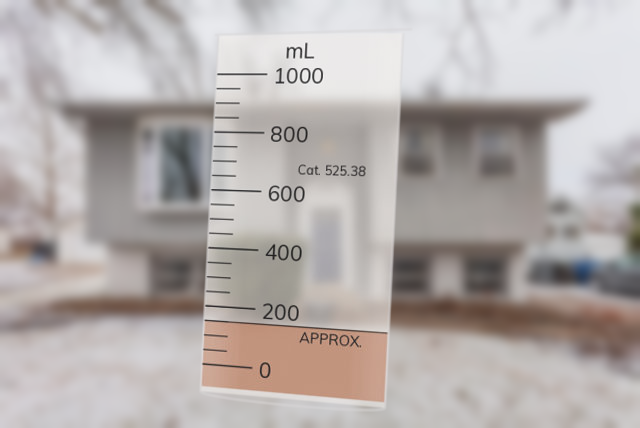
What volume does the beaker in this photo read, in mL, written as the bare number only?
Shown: 150
